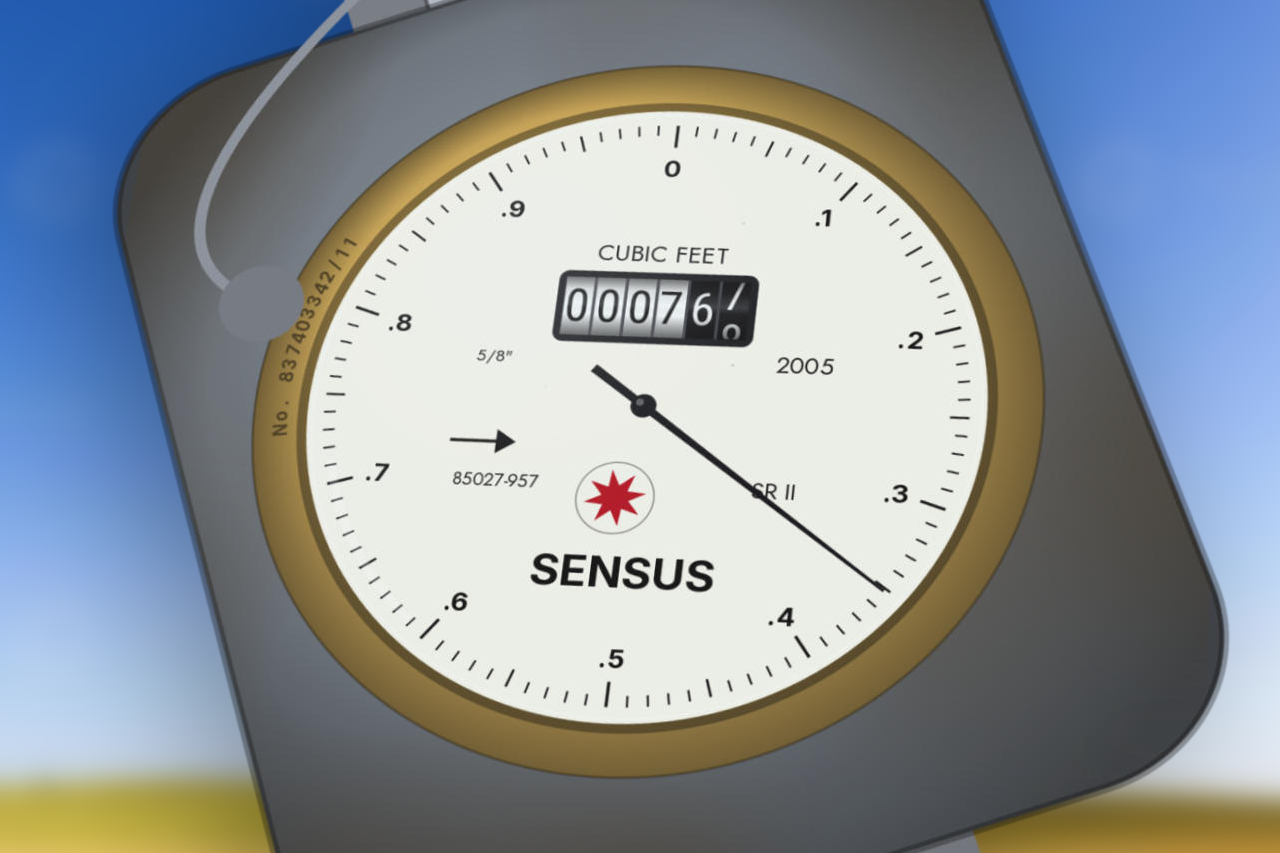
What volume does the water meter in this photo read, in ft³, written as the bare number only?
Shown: 767.35
